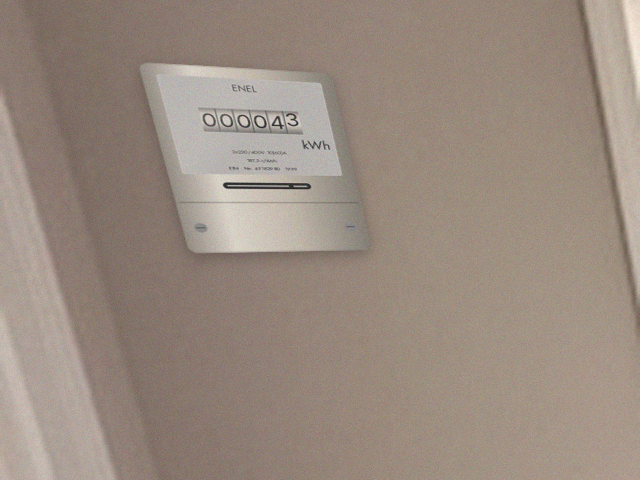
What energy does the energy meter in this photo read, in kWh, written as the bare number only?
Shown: 43
